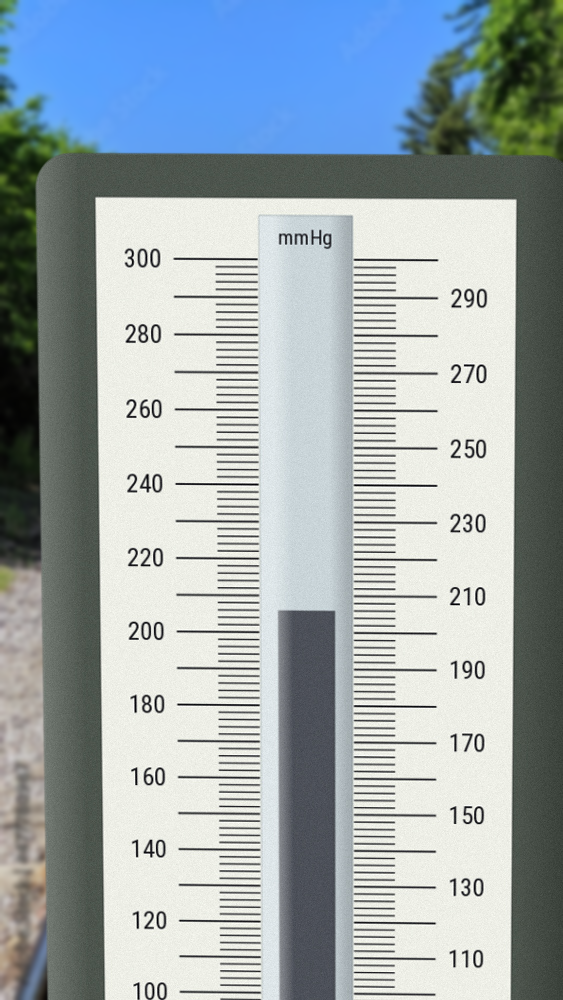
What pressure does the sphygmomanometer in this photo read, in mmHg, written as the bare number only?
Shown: 206
